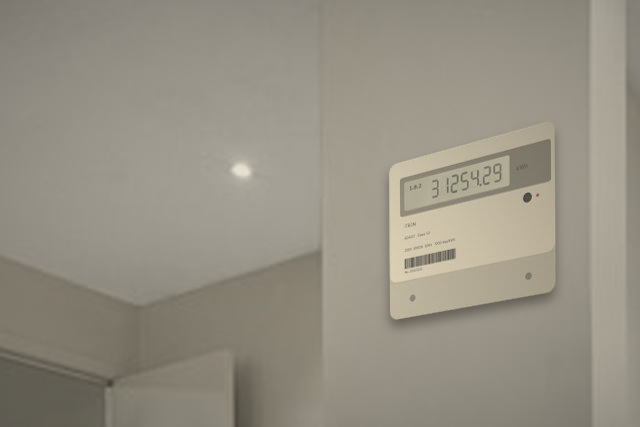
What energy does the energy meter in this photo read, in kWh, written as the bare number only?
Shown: 31254.29
